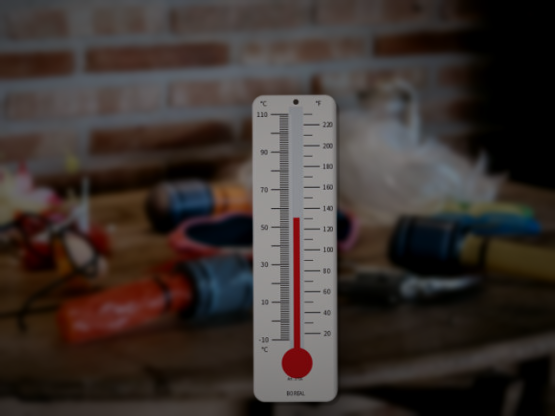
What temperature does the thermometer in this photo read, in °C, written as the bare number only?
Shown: 55
